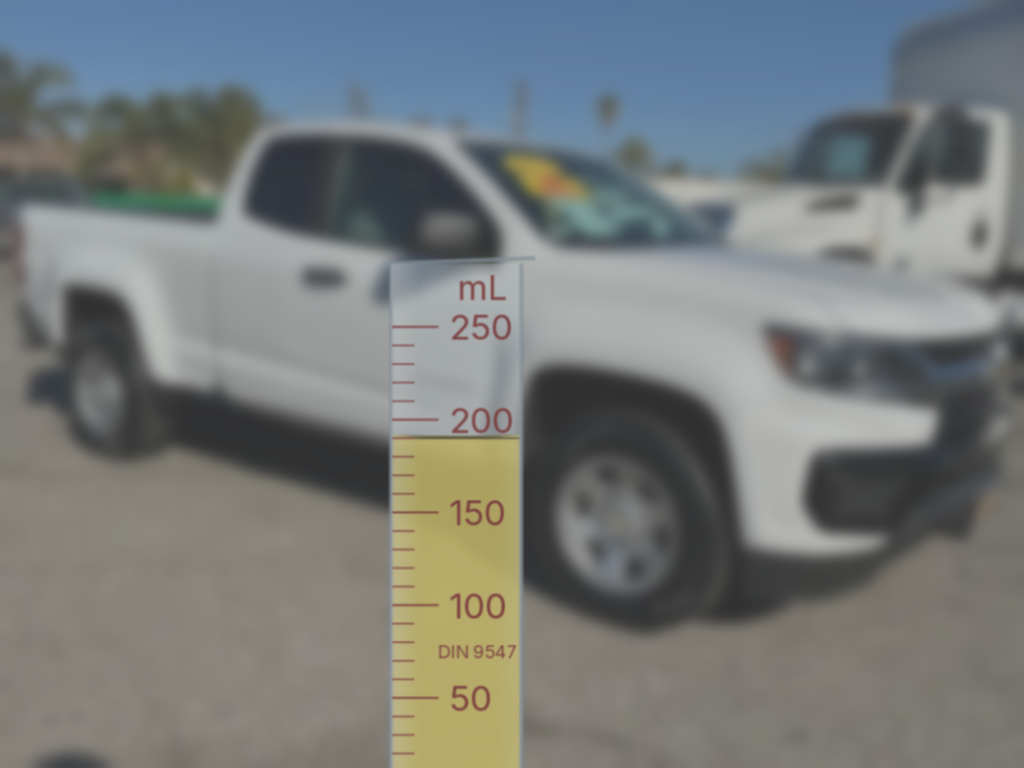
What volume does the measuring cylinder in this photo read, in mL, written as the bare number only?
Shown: 190
